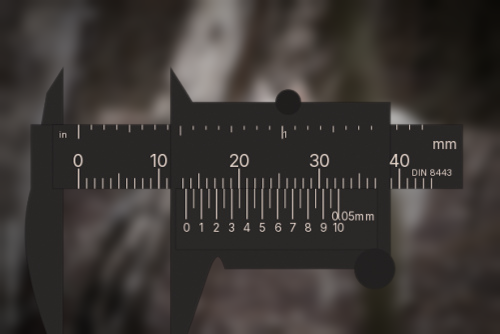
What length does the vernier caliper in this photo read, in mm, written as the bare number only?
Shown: 13.4
